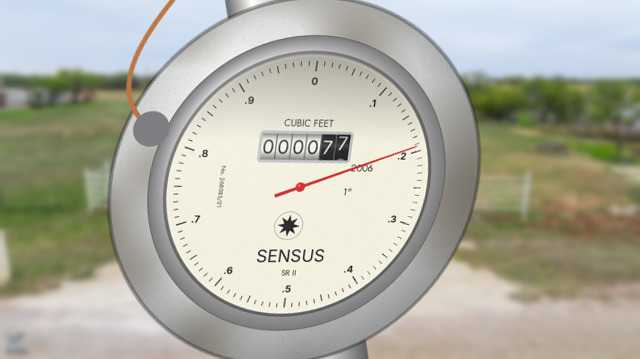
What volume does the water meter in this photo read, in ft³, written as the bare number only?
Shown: 77.19
